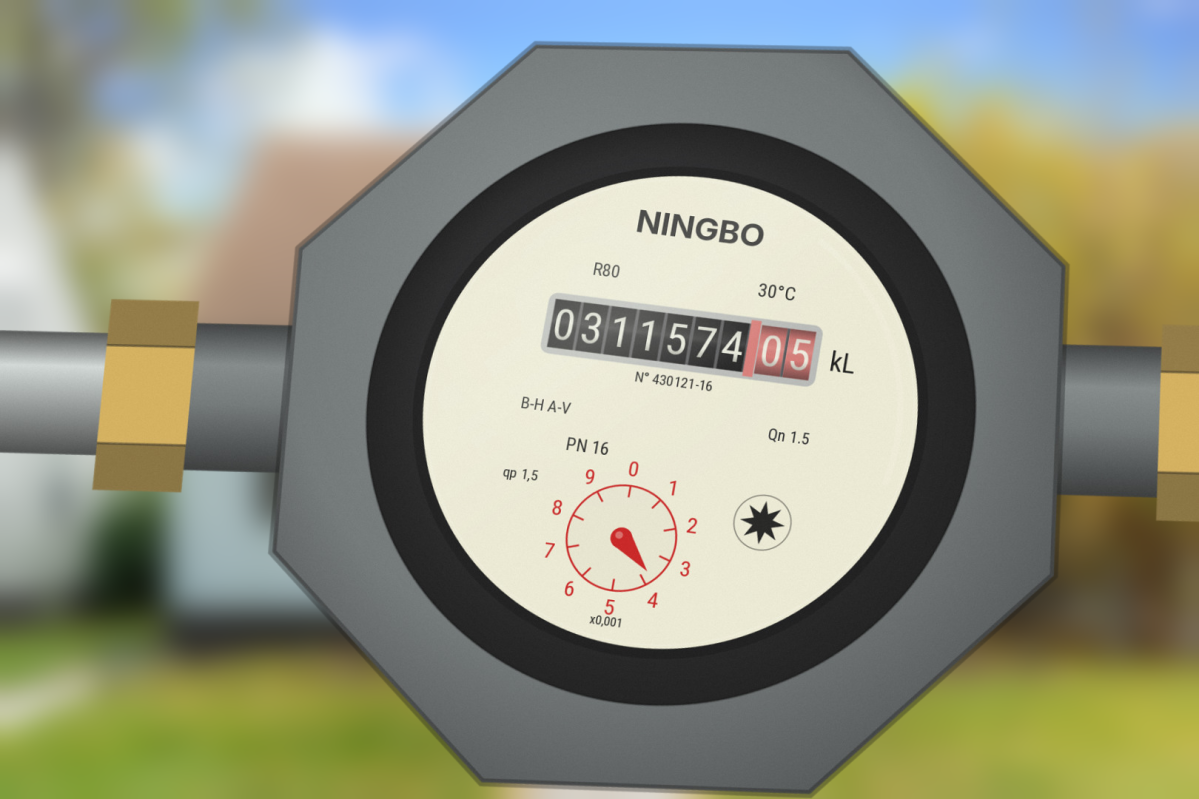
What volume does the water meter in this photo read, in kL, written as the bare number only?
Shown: 311574.053
